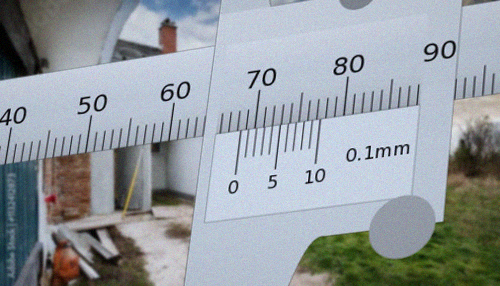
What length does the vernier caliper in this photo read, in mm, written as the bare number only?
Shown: 68.4
